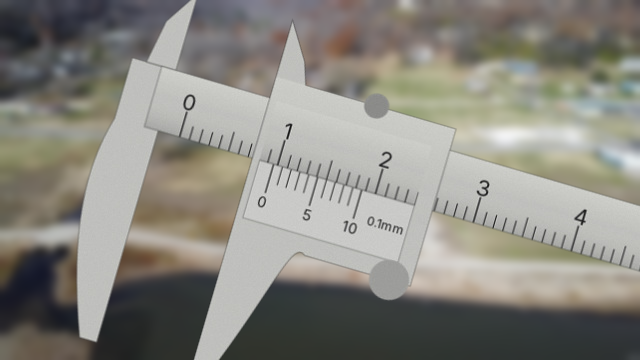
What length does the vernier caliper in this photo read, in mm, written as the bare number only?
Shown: 9.6
